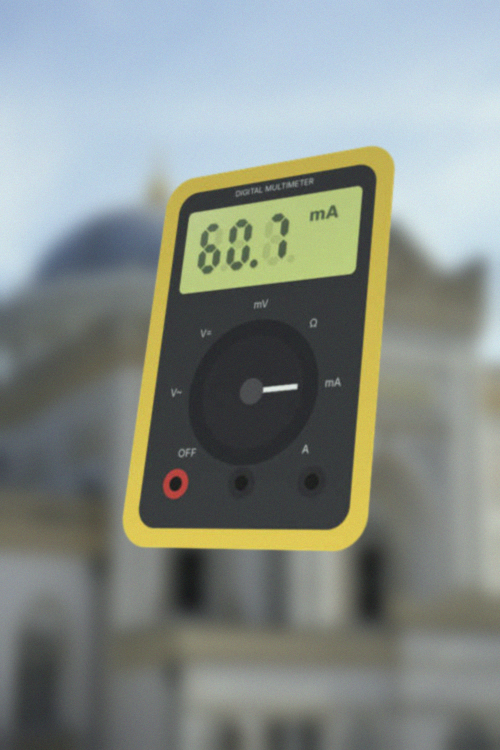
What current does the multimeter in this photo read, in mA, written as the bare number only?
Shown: 60.7
